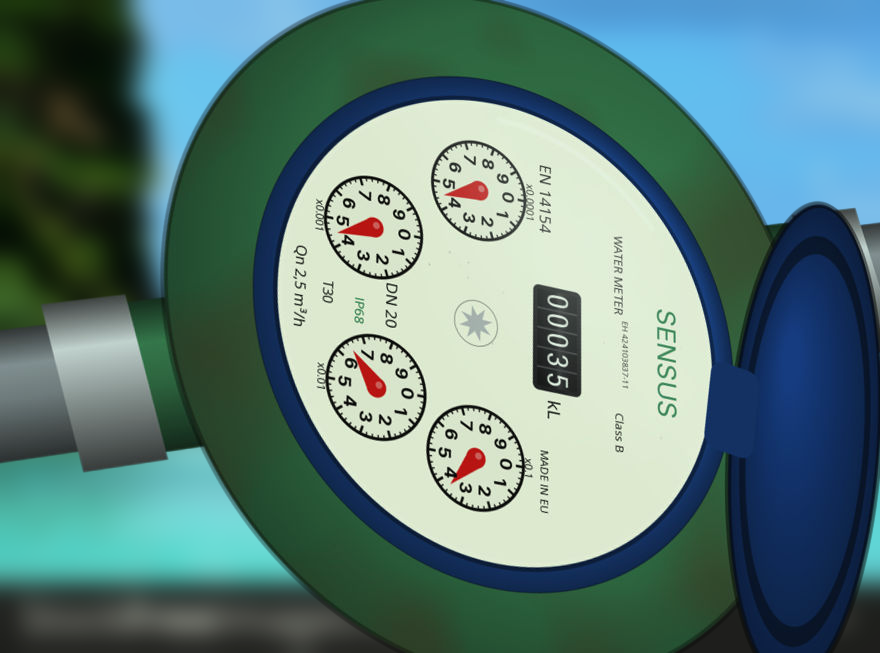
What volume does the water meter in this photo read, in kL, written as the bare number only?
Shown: 35.3644
